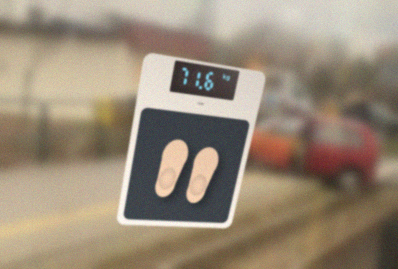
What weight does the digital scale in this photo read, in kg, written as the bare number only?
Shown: 71.6
